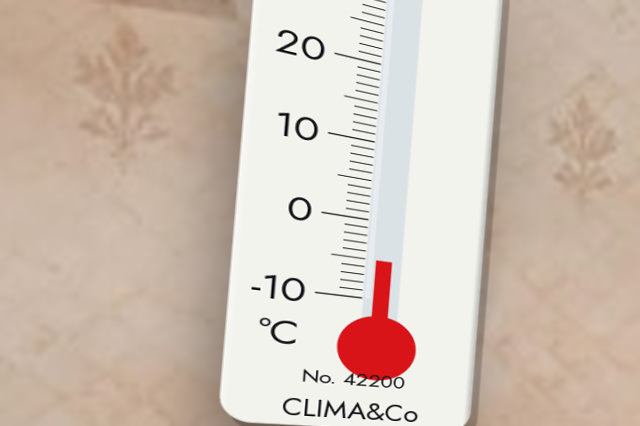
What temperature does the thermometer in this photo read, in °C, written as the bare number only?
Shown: -5
